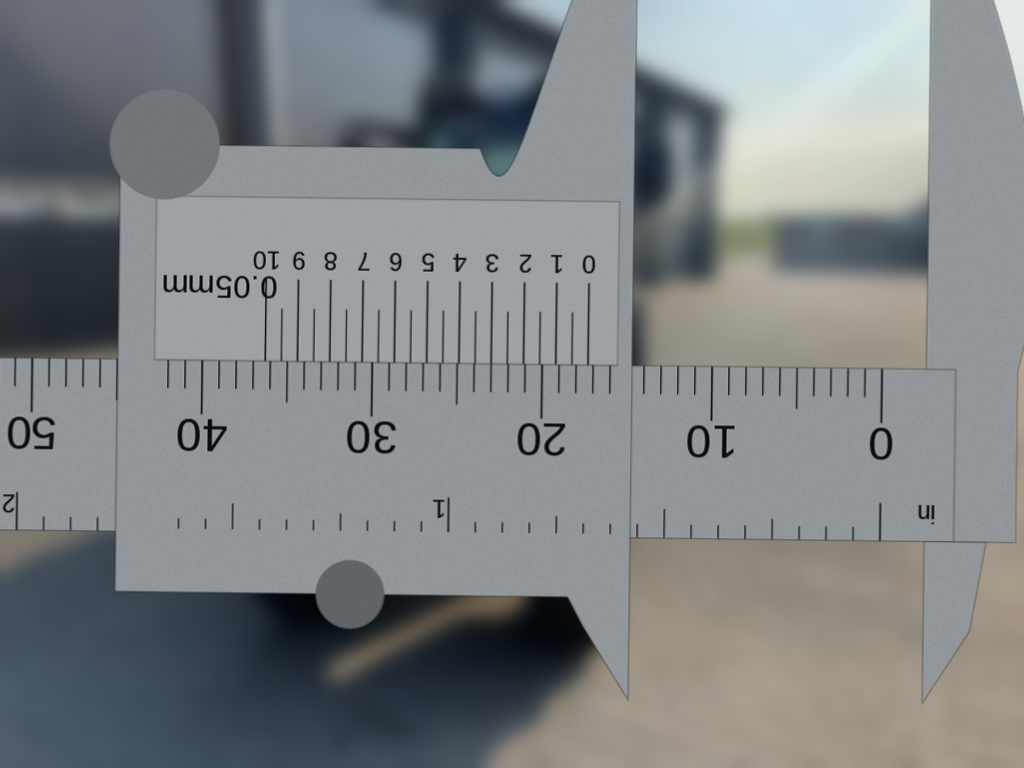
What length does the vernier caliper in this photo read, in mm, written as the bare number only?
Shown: 17.3
